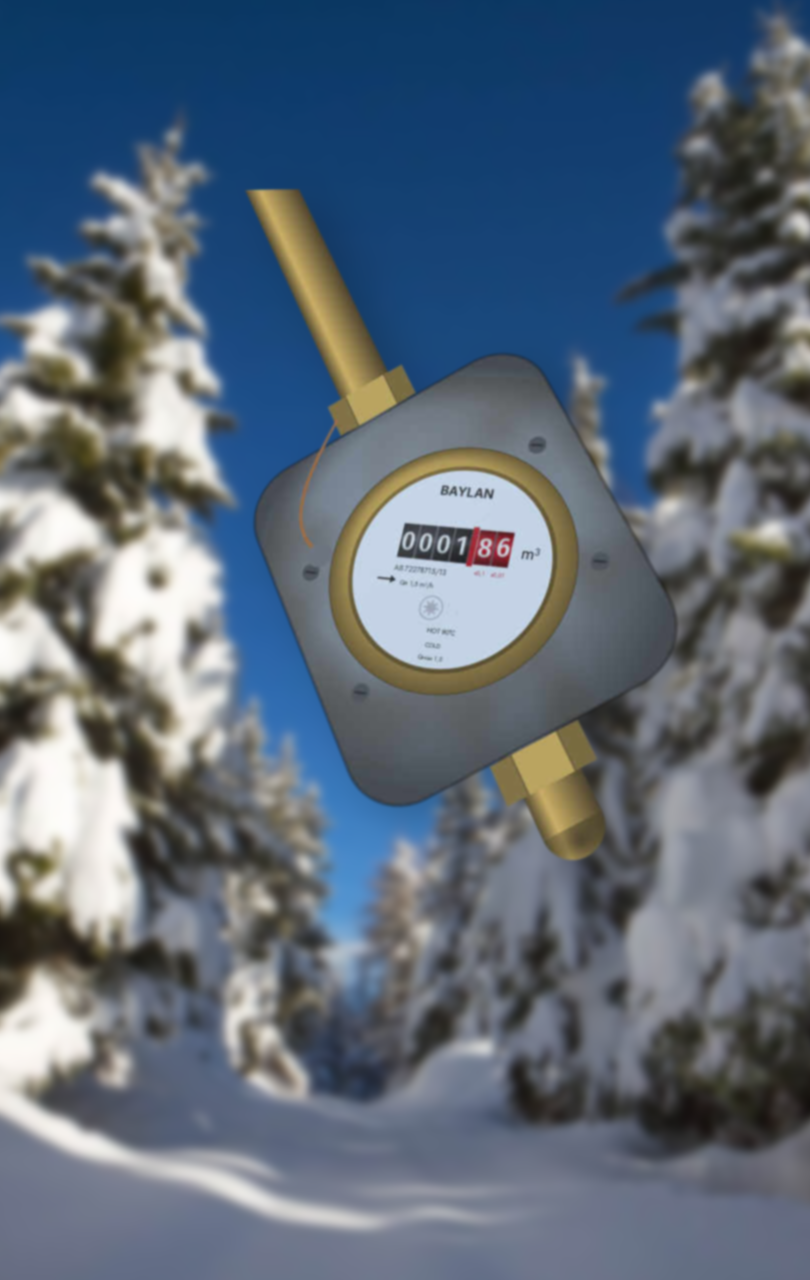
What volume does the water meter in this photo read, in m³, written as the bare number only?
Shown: 1.86
